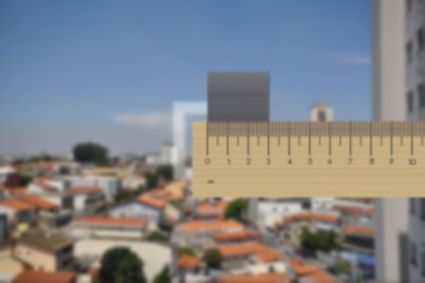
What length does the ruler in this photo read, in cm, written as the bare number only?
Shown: 3
